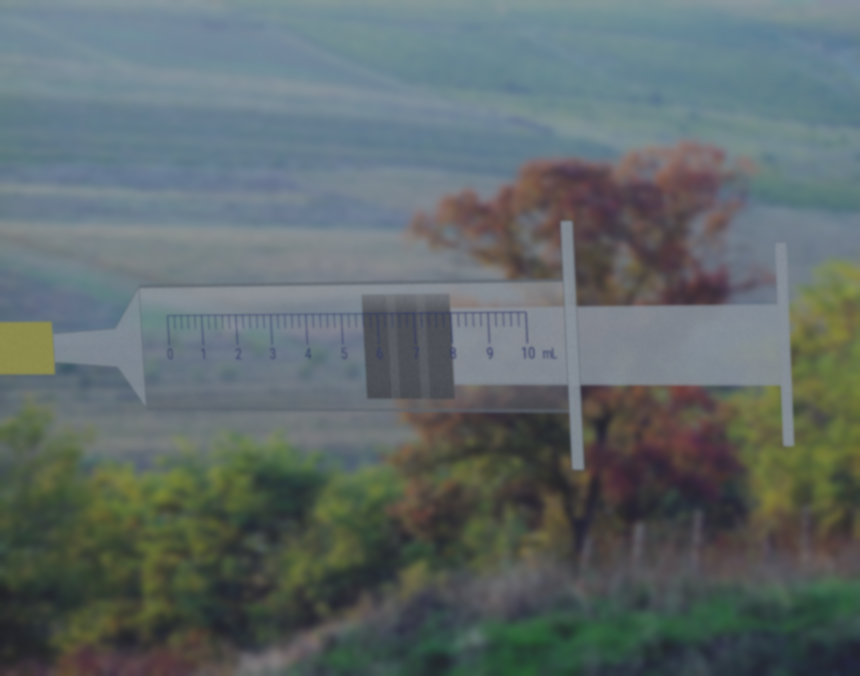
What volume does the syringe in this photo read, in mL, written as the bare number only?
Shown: 5.6
